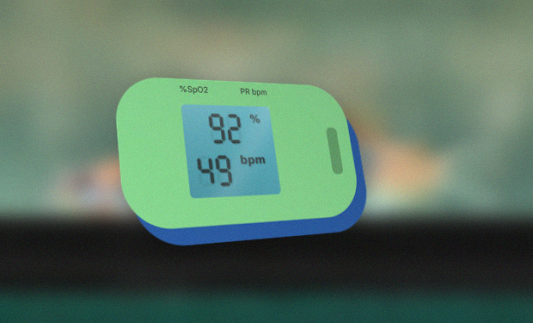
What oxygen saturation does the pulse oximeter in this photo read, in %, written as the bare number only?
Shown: 92
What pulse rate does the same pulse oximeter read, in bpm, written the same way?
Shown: 49
